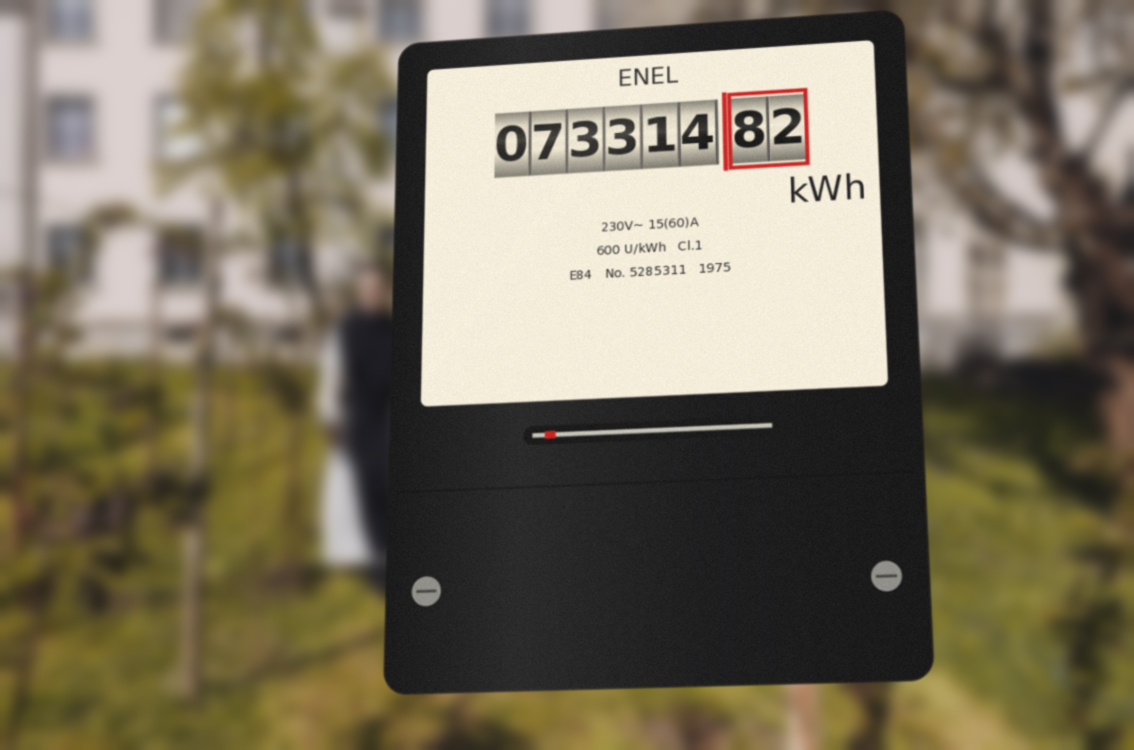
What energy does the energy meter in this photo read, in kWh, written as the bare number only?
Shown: 73314.82
